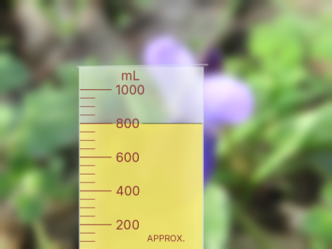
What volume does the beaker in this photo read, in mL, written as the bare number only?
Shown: 800
